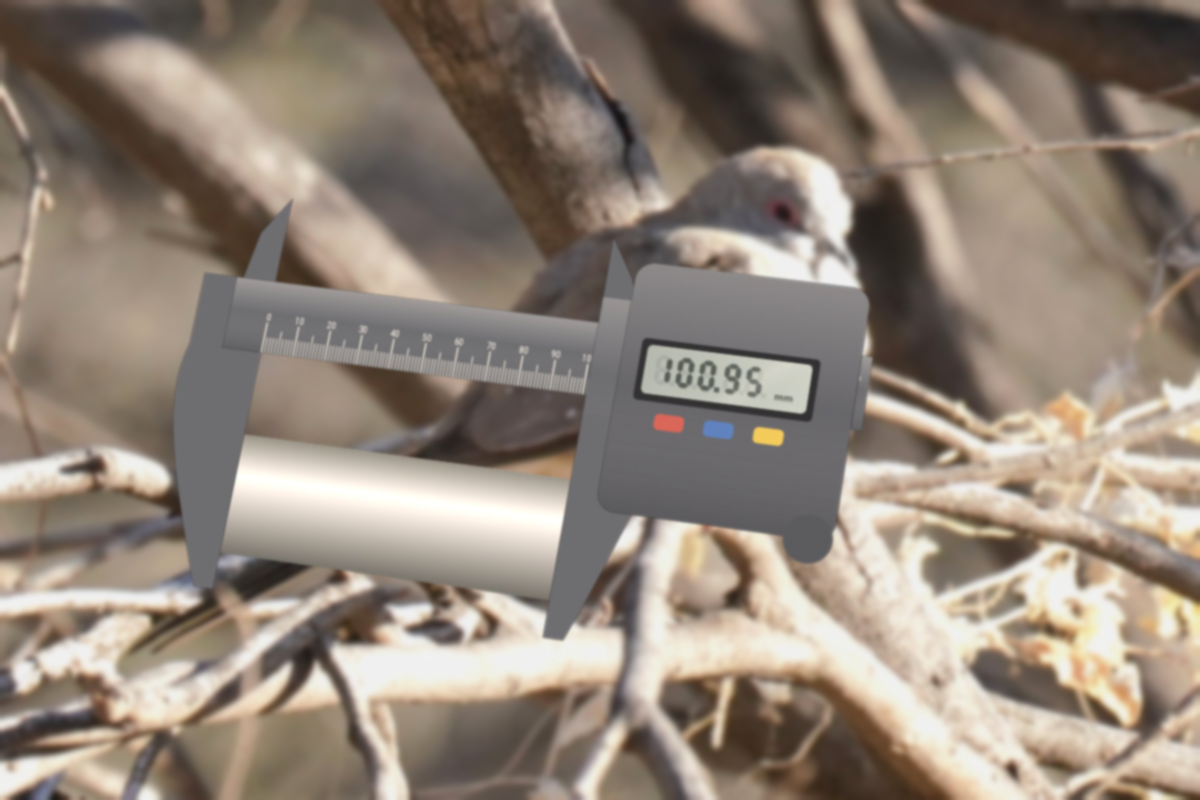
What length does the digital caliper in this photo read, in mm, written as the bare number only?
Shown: 100.95
